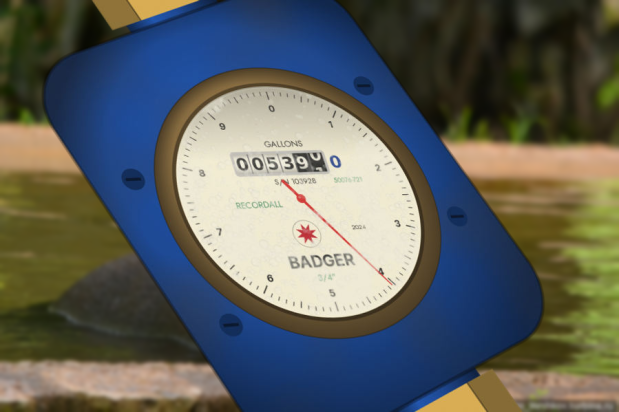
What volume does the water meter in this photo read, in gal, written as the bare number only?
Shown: 53904.0
